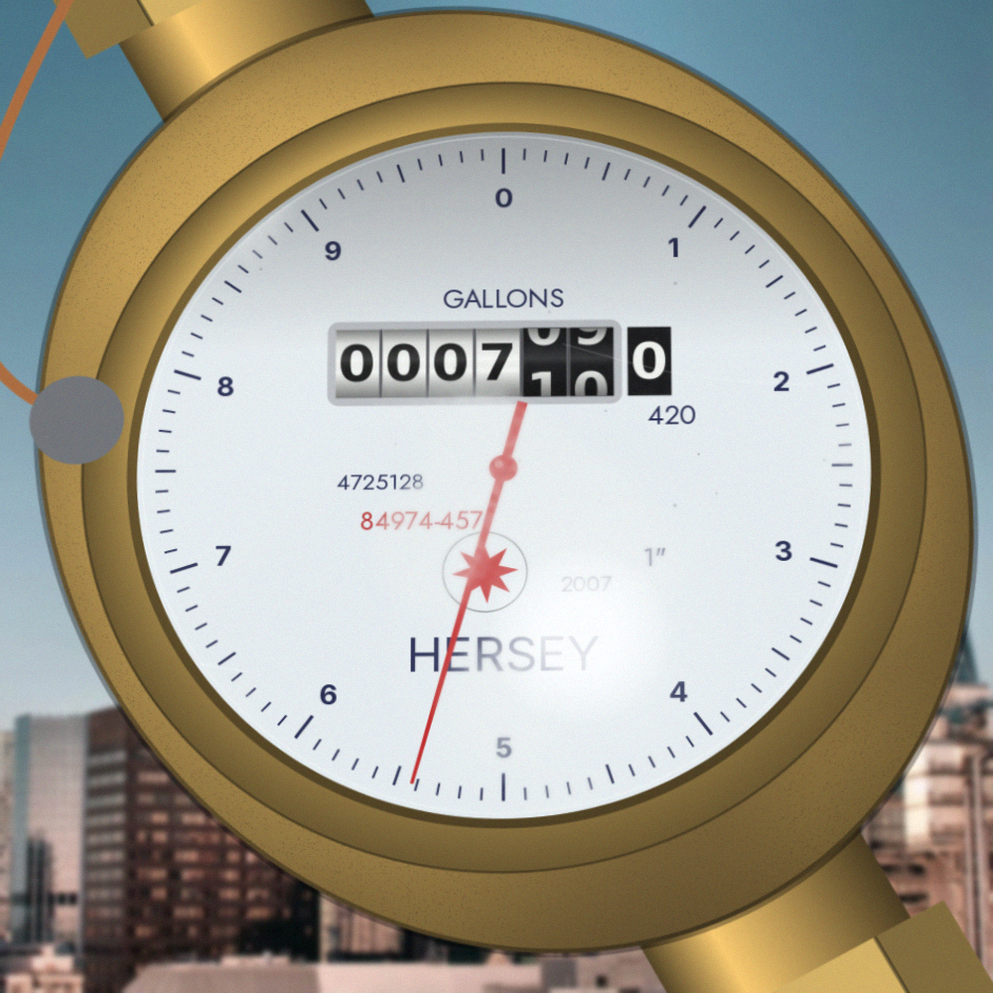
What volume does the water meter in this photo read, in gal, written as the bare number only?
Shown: 7095.4
